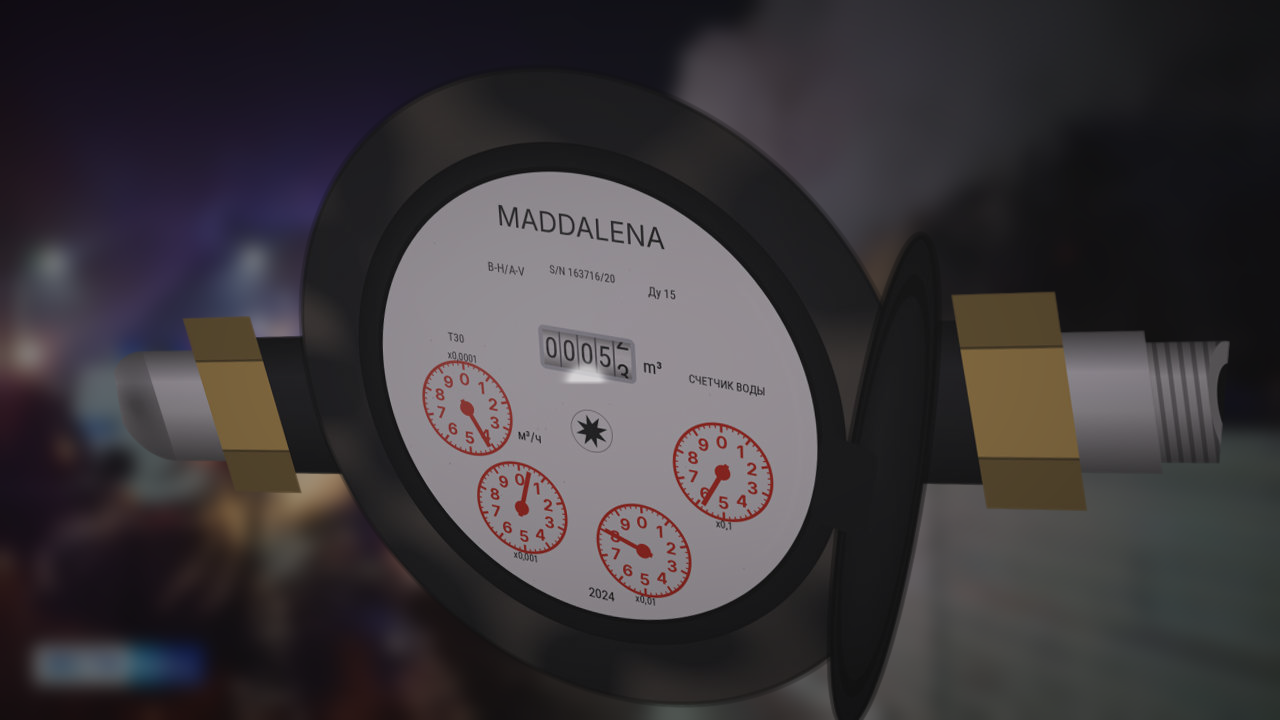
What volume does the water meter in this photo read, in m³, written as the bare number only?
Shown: 52.5804
